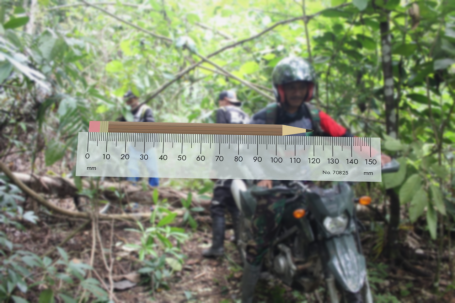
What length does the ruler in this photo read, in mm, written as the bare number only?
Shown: 120
